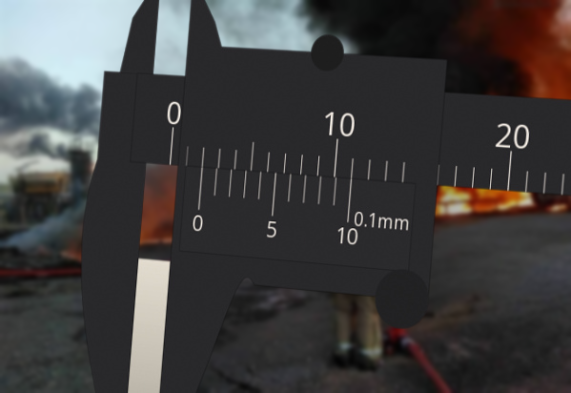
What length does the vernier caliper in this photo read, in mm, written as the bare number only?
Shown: 2.0
